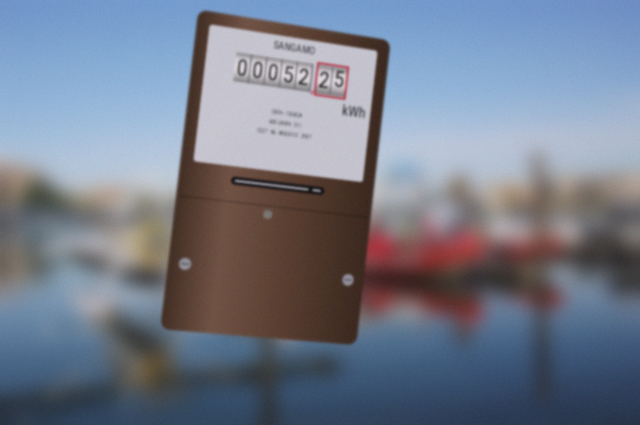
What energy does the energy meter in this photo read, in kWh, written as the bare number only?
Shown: 52.25
